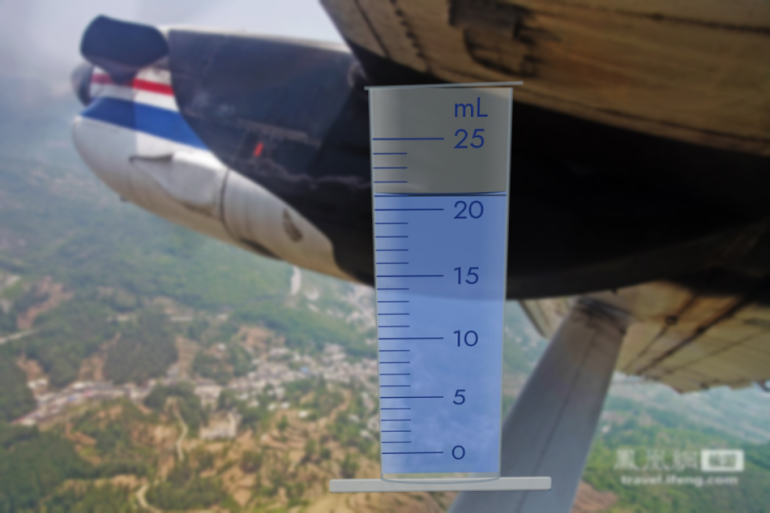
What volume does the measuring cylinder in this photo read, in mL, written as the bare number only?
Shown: 21
